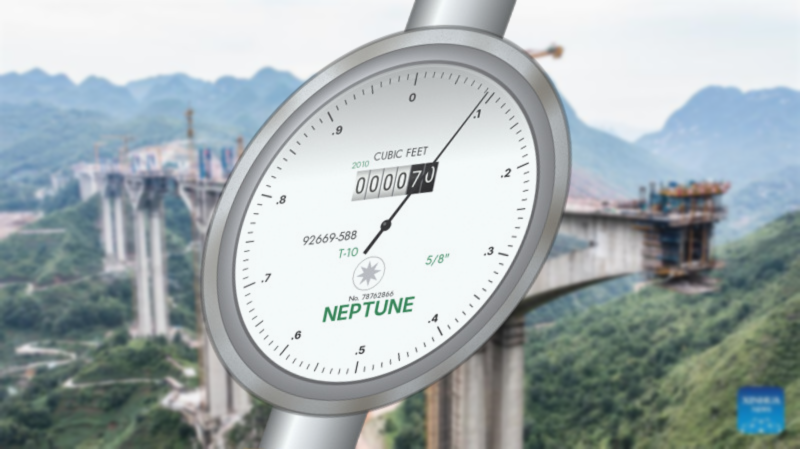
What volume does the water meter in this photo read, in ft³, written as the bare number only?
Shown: 70.09
